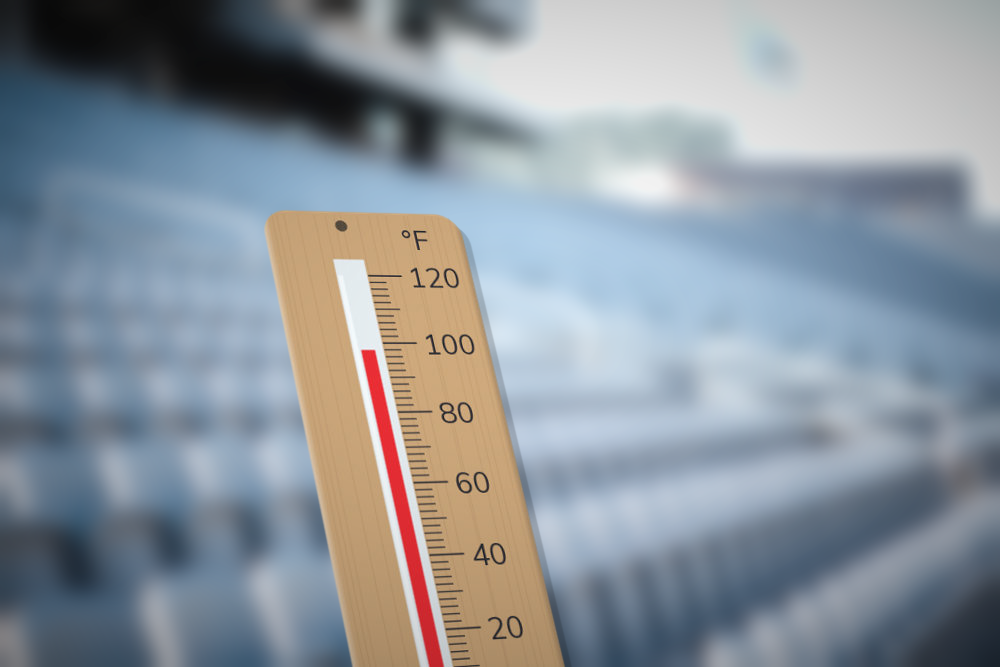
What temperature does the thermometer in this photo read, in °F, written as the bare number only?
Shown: 98
